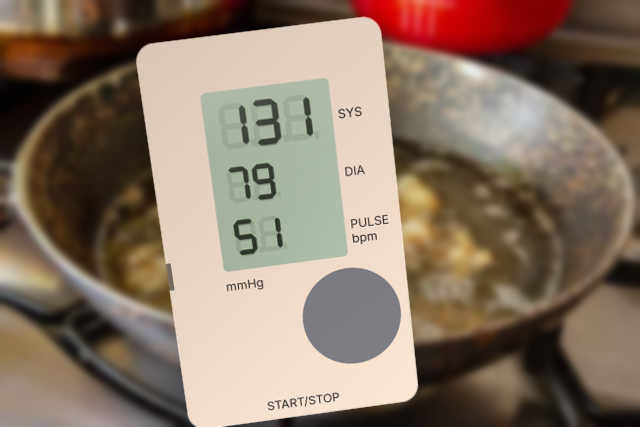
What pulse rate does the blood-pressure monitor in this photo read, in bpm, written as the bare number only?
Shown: 51
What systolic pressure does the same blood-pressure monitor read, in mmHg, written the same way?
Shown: 131
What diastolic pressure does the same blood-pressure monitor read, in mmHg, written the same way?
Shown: 79
